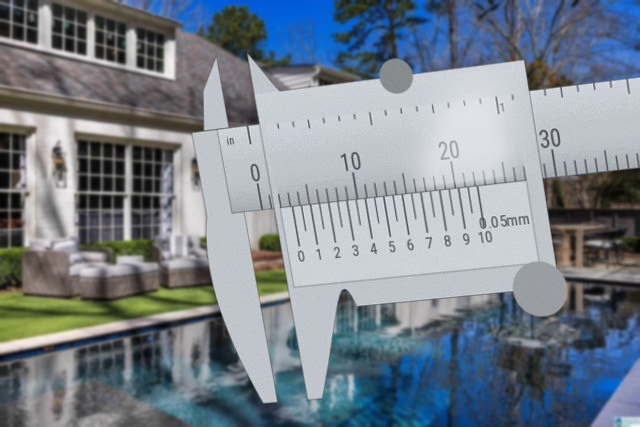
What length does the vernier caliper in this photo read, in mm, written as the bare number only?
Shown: 3.2
